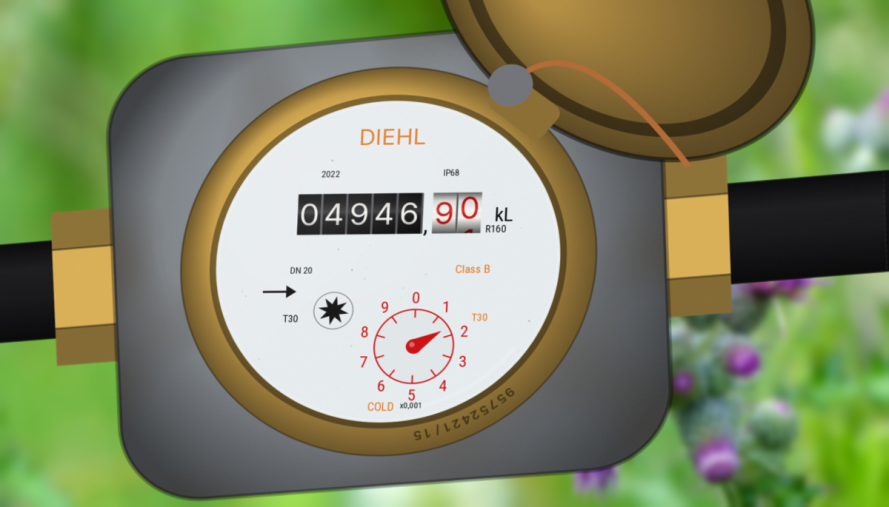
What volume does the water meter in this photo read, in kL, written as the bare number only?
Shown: 4946.901
